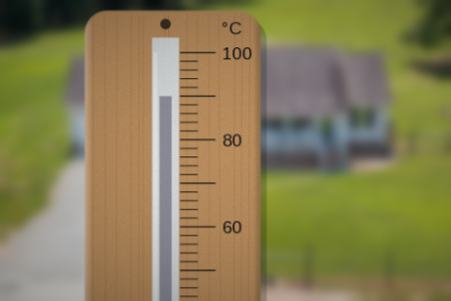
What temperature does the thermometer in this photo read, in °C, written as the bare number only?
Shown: 90
